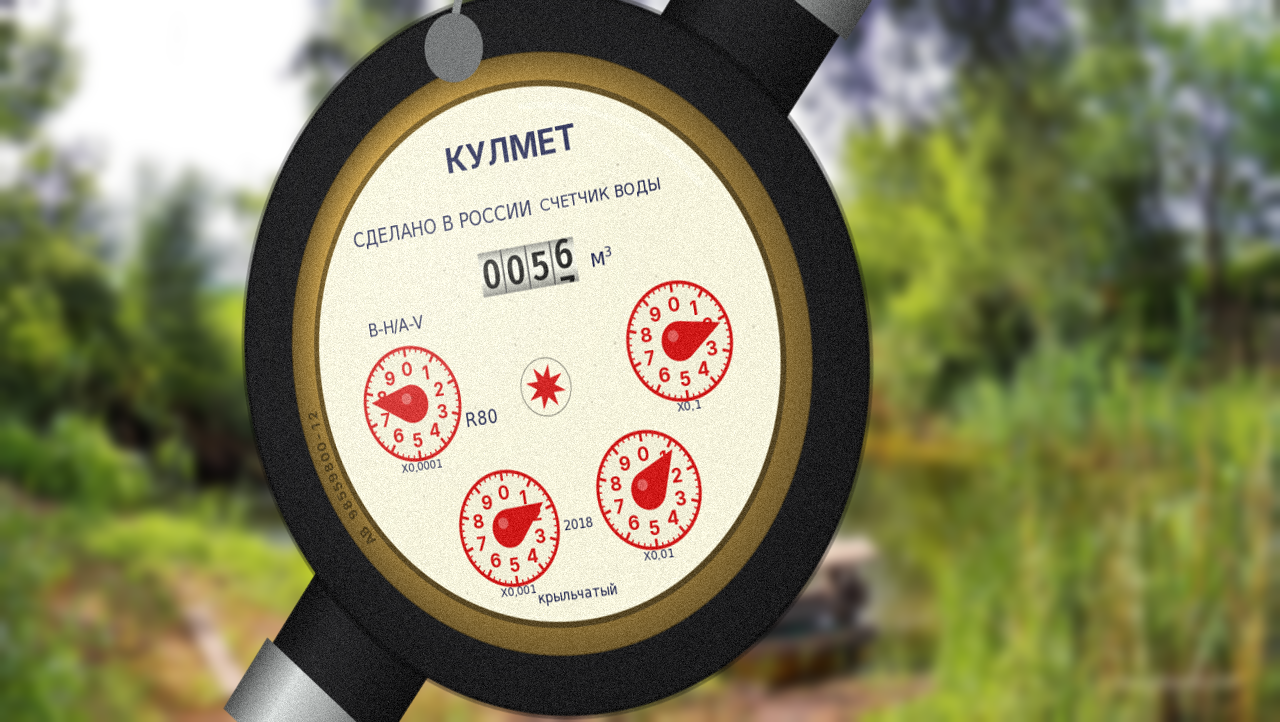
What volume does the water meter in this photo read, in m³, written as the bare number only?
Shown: 56.2117
